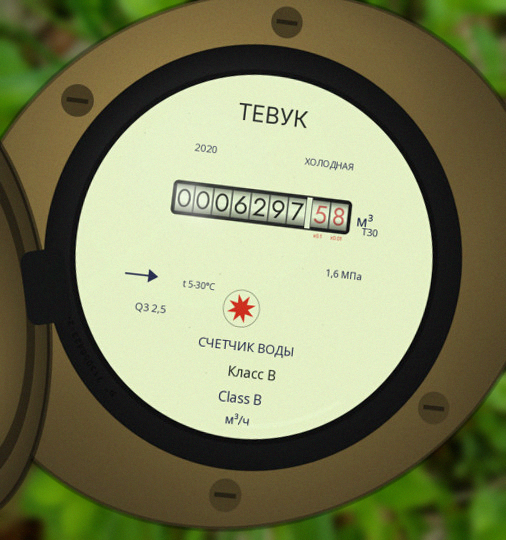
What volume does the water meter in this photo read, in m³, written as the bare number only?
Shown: 6297.58
